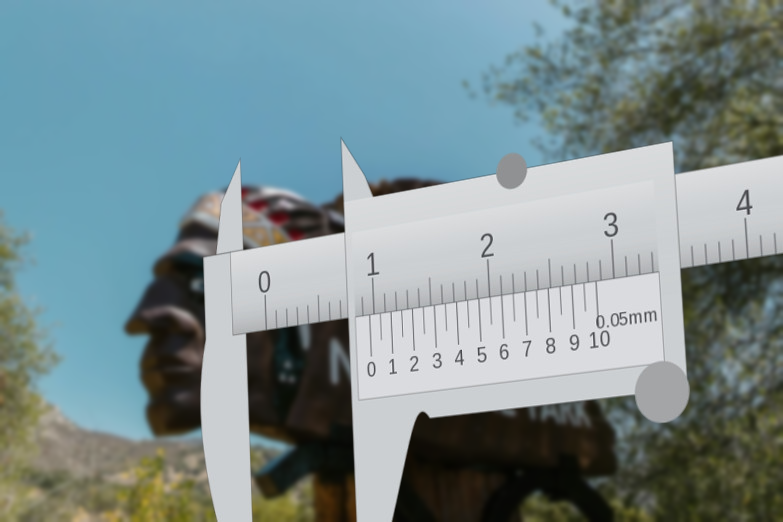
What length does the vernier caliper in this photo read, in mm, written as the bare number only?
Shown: 9.6
